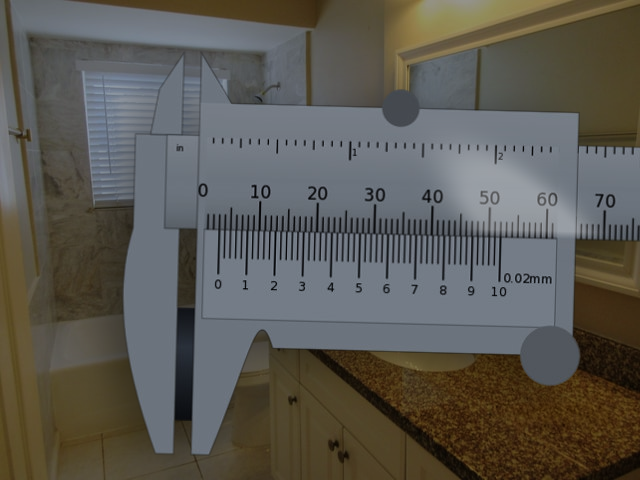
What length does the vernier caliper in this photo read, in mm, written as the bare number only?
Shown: 3.0
